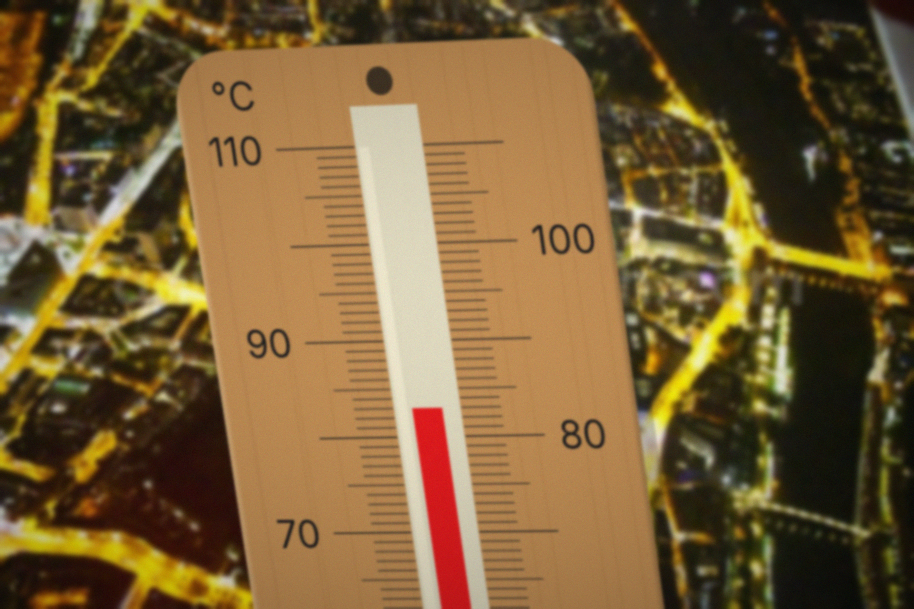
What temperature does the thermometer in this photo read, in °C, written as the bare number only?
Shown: 83
